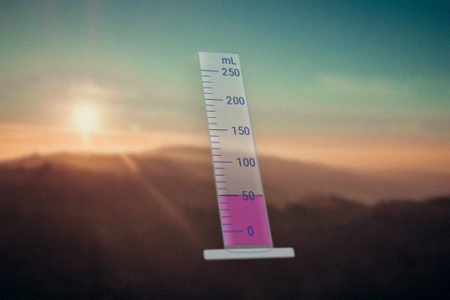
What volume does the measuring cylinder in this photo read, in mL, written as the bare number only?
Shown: 50
